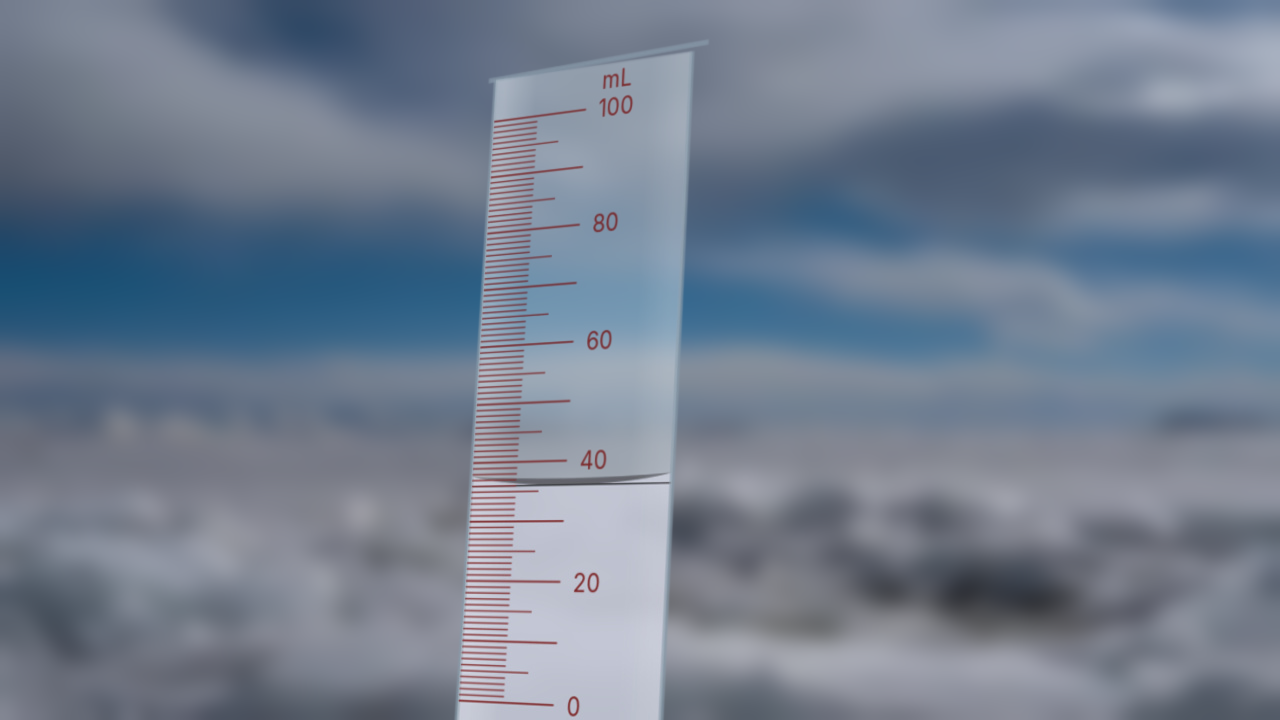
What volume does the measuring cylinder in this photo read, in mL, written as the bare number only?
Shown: 36
